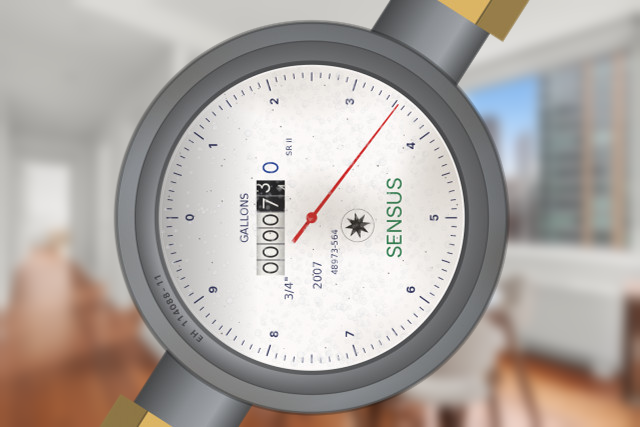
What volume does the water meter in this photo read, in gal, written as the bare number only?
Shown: 733.5
